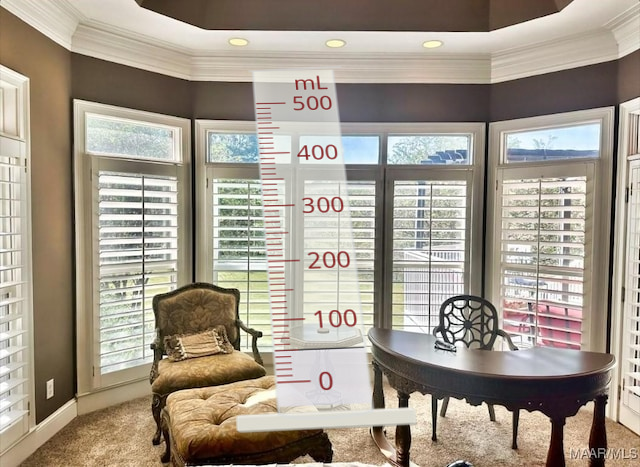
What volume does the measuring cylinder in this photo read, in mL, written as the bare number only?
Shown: 50
